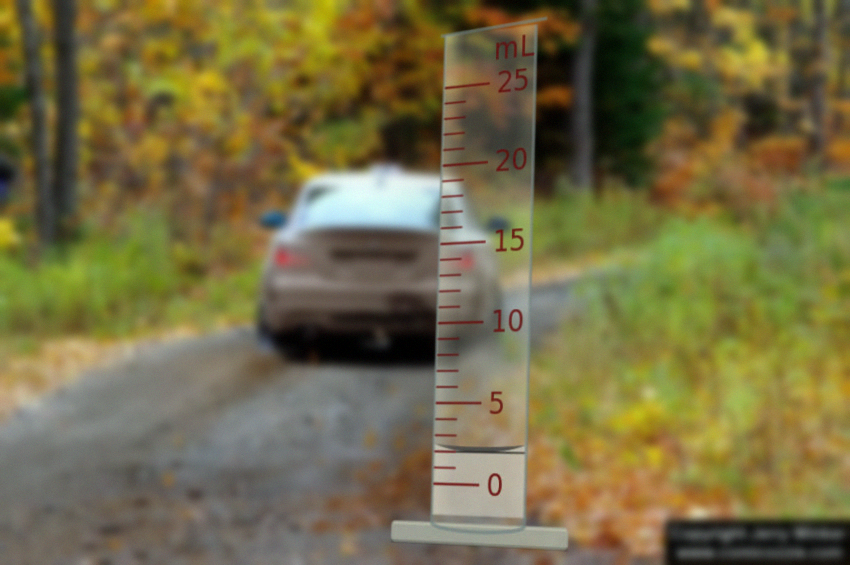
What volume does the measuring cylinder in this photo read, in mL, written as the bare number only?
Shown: 2
